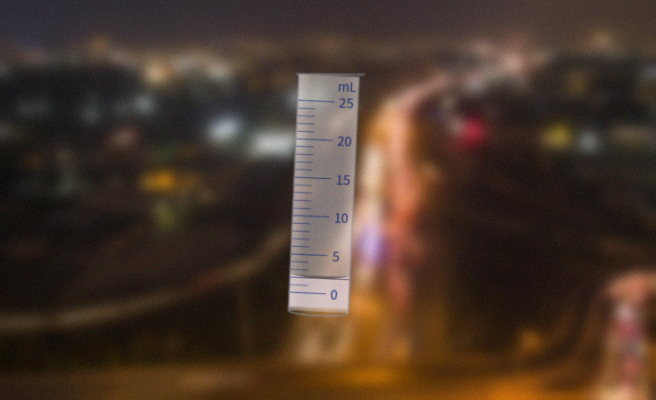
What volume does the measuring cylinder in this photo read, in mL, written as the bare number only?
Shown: 2
